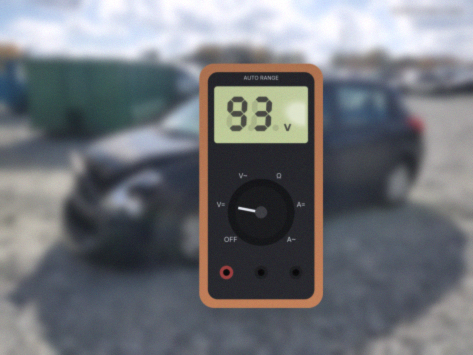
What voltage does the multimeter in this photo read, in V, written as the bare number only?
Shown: 93
